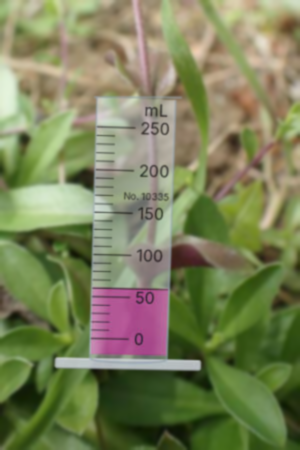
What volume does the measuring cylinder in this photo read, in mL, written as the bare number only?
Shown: 60
